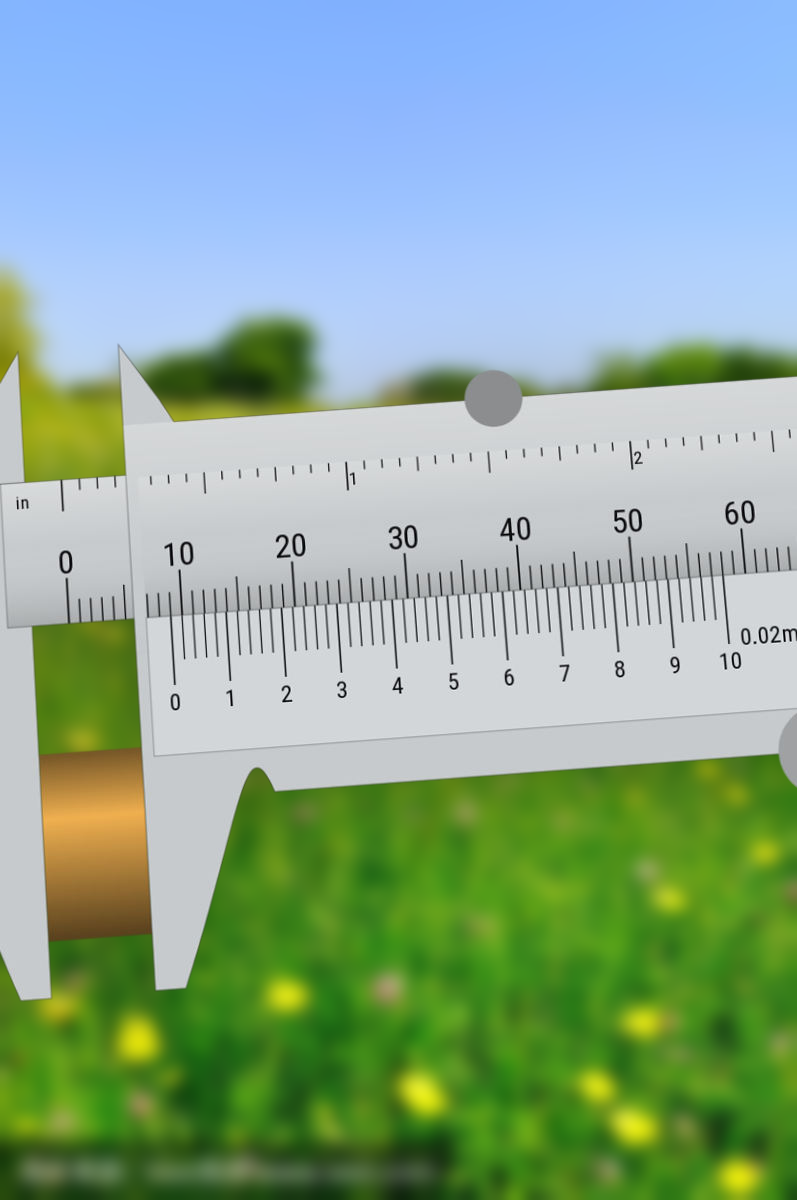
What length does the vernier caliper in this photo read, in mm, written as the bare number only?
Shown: 9.0
